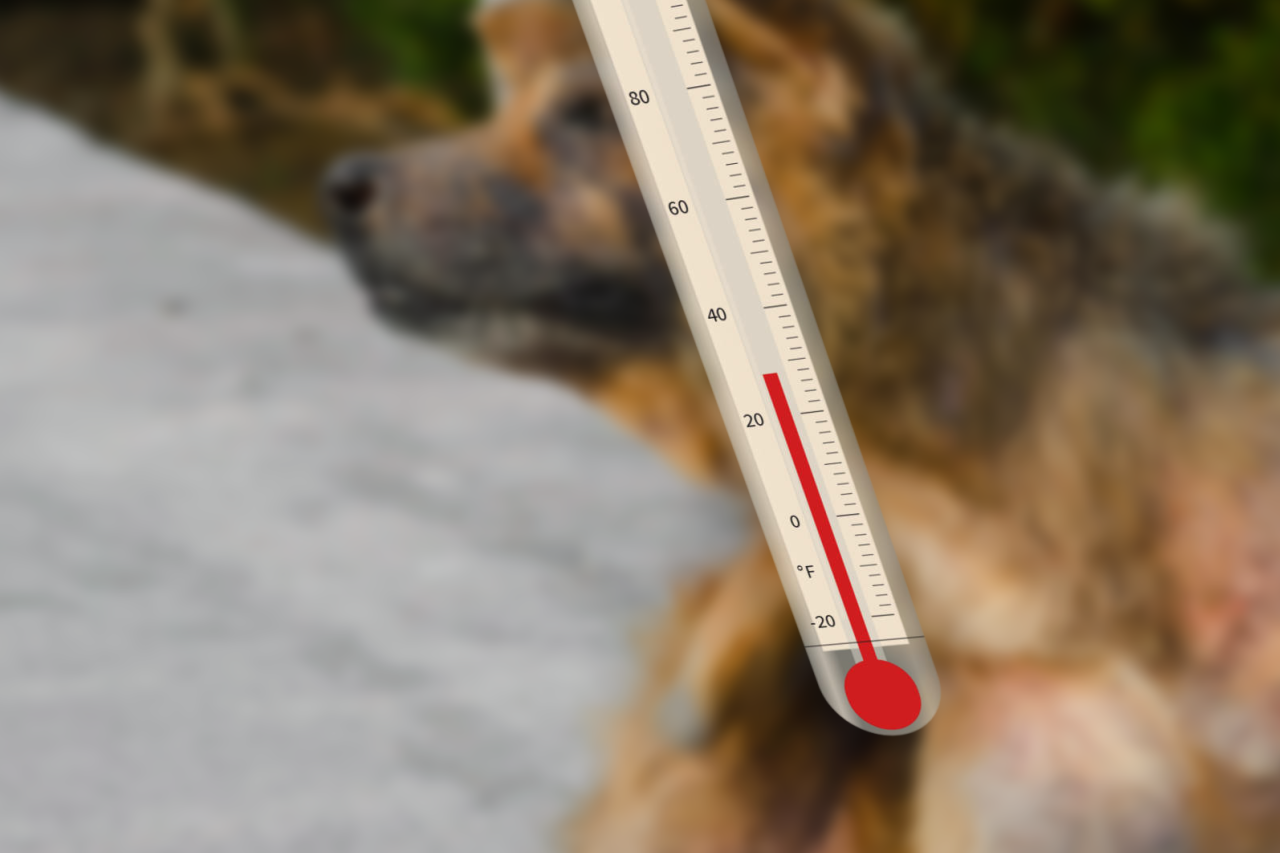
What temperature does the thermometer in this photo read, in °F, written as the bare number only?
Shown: 28
